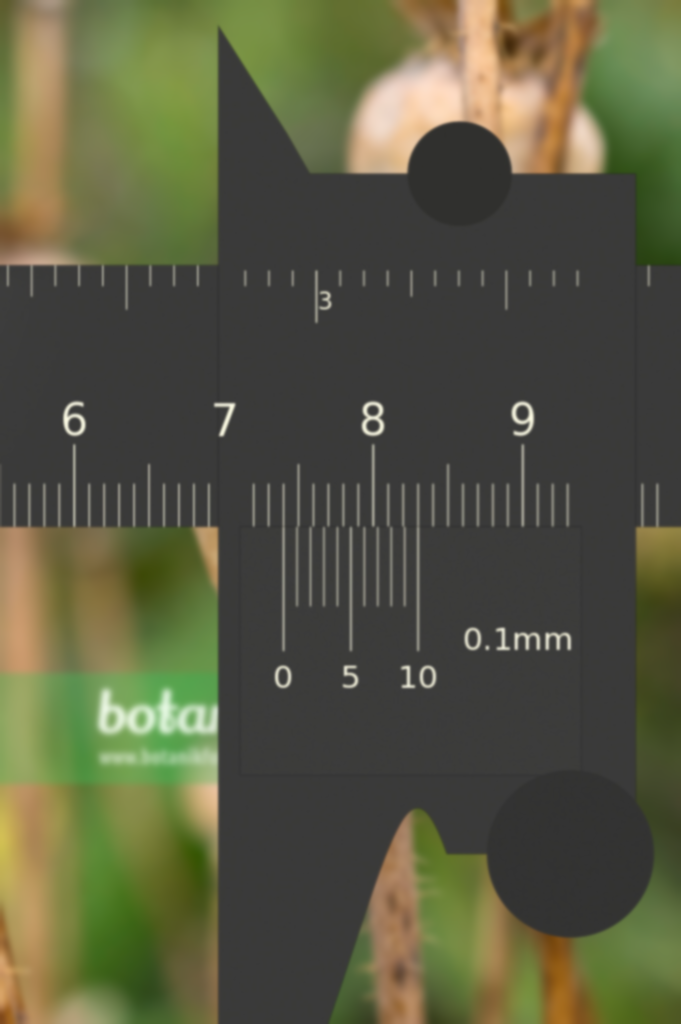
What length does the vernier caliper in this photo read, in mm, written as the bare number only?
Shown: 74.0
